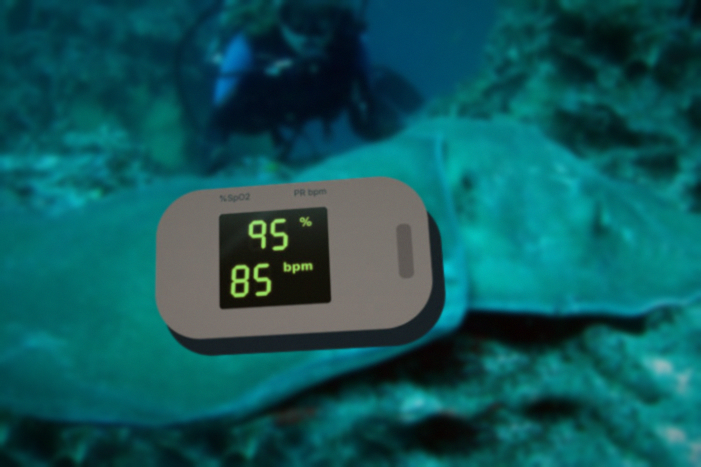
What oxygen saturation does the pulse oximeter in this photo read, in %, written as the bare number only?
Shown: 95
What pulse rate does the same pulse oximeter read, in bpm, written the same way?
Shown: 85
